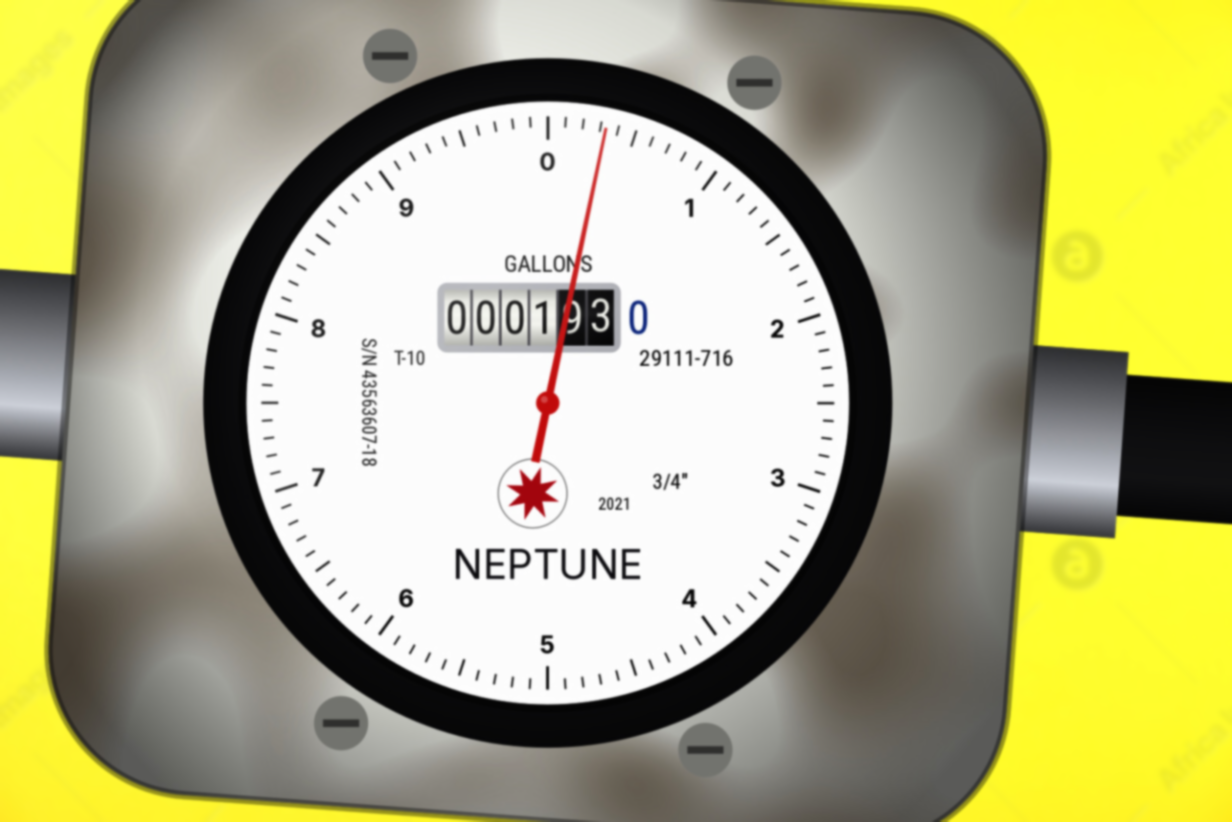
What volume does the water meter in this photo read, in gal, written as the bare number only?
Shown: 1930.3
